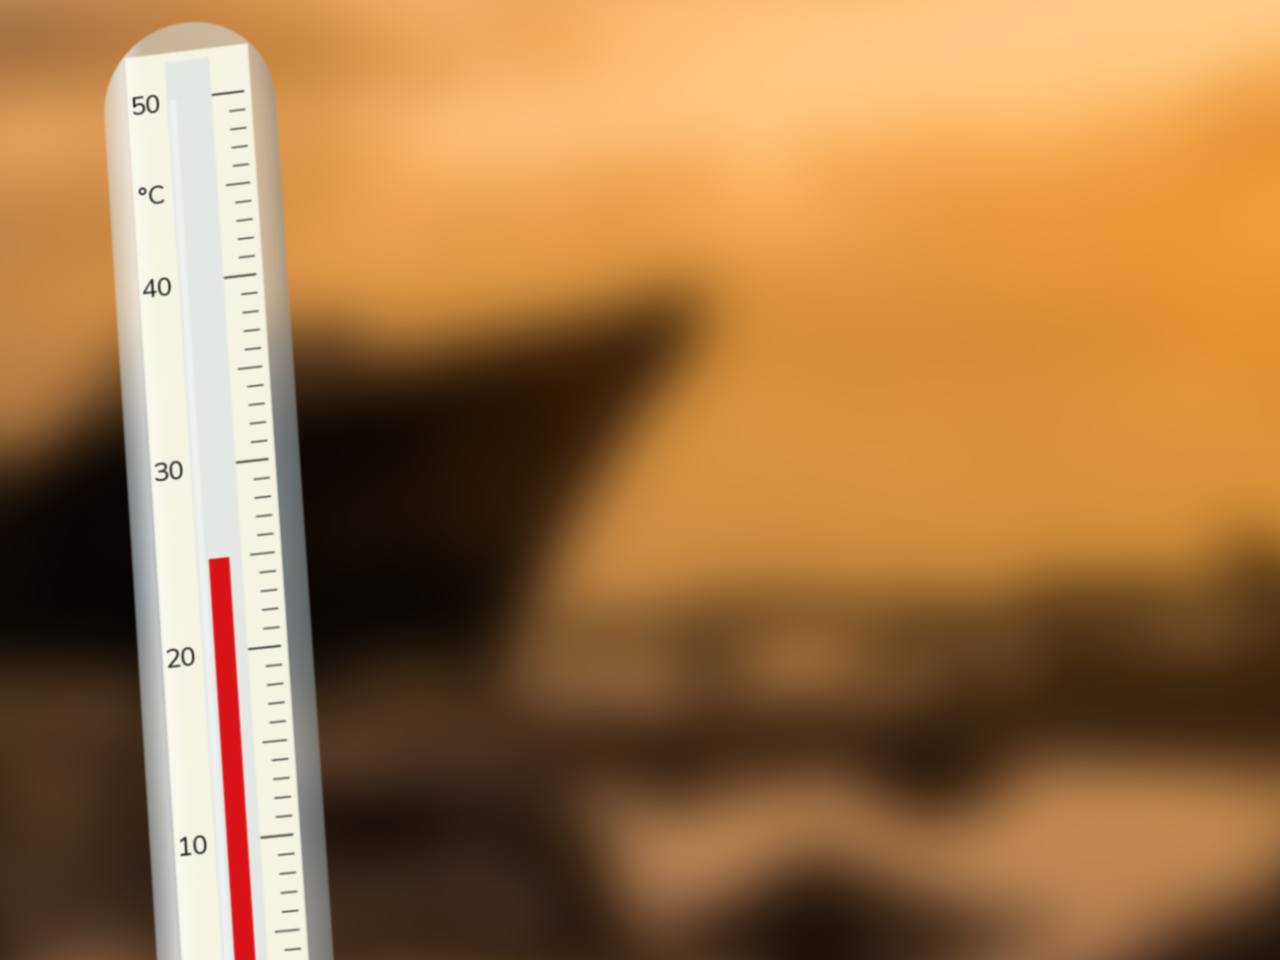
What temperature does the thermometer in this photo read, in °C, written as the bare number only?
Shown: 25
